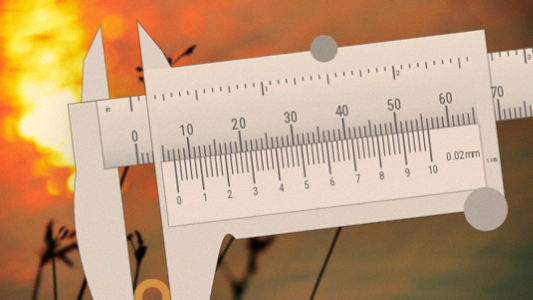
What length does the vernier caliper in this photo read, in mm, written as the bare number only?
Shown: 7.0
